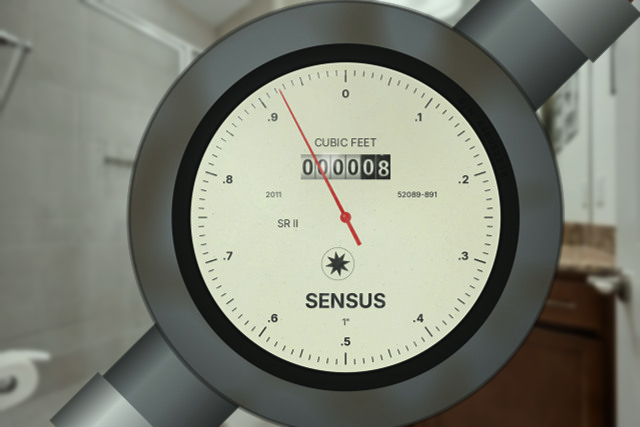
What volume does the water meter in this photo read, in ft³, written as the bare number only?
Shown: 7.92
